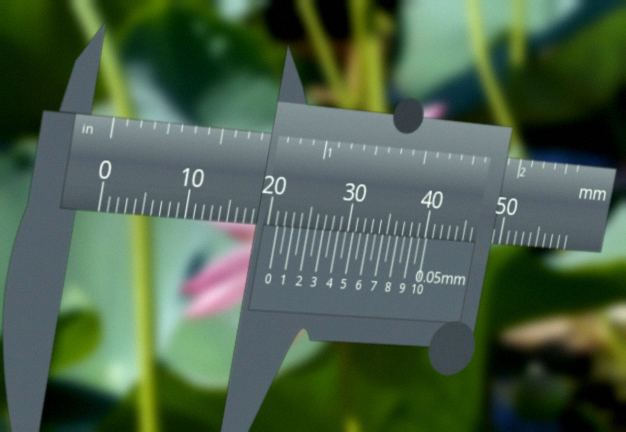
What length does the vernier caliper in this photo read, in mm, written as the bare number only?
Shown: 21.2
